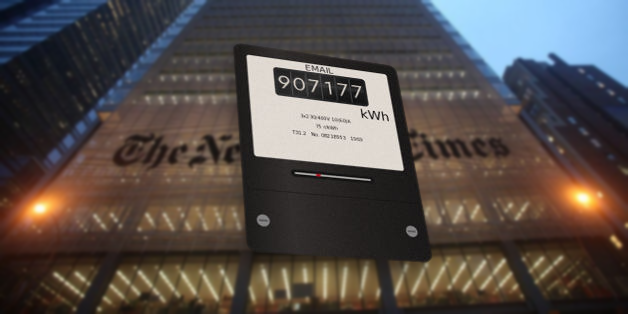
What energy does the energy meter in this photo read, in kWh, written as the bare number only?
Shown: 907177
